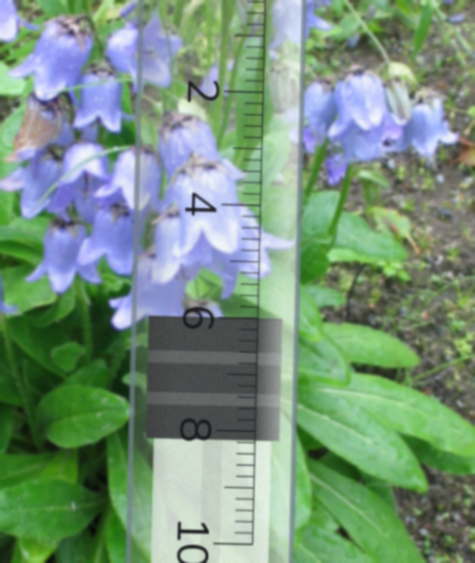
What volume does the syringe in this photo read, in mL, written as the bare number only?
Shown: 6
